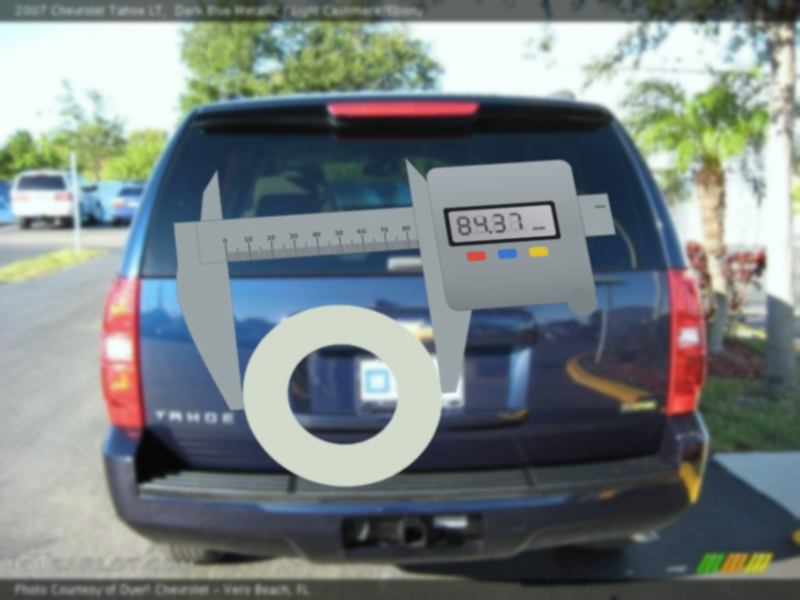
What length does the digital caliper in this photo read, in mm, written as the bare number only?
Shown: 84.37
